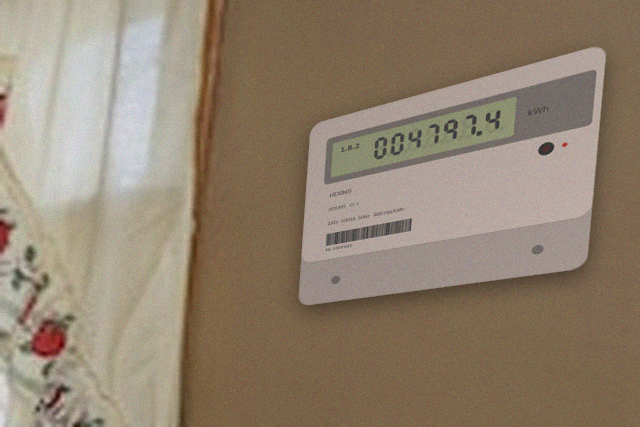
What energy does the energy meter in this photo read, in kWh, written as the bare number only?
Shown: 4797.4
